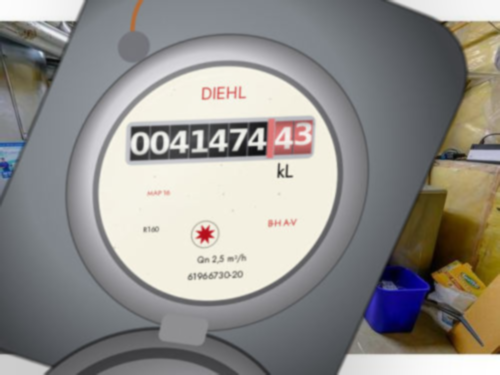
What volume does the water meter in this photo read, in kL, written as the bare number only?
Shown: 41474.43
